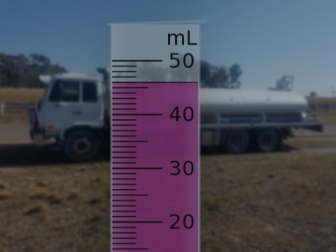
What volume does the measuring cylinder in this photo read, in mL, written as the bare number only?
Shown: 46
